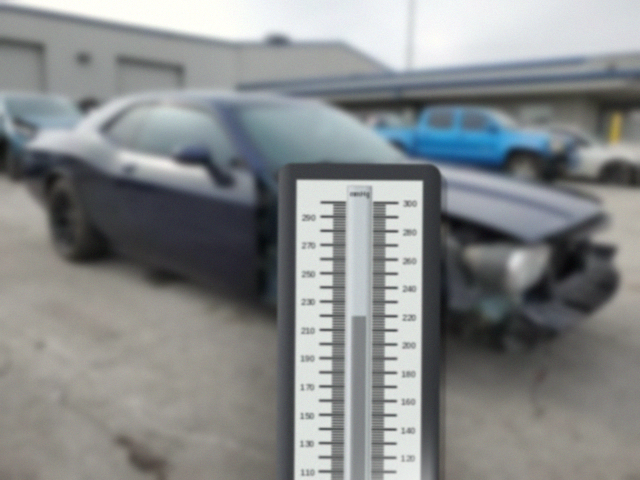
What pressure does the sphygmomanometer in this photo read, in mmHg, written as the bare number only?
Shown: 220
